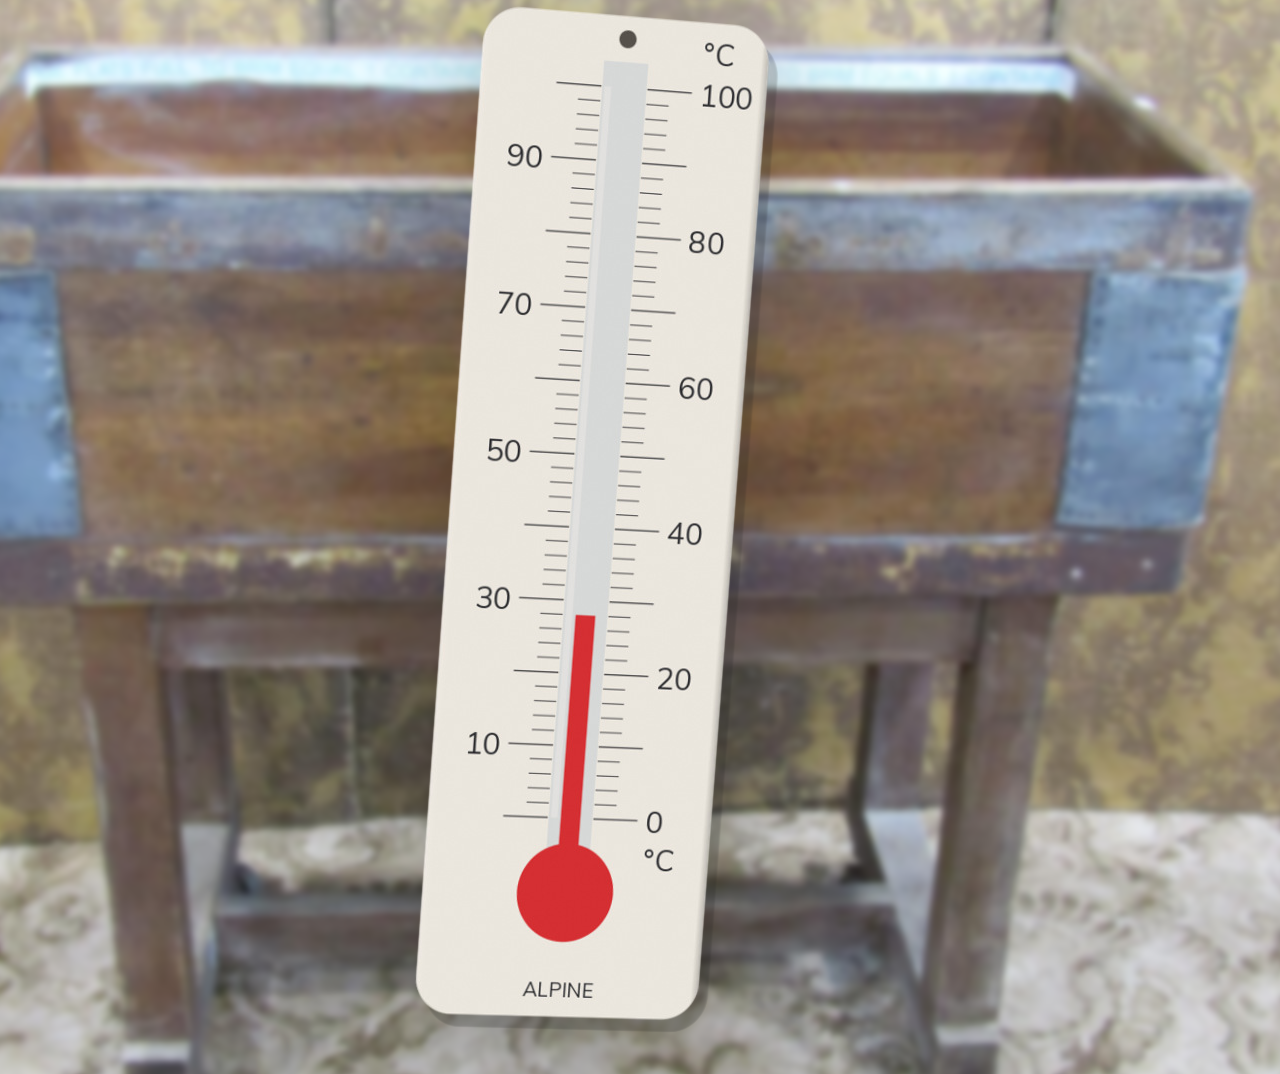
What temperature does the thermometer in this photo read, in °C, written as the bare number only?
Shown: 28
